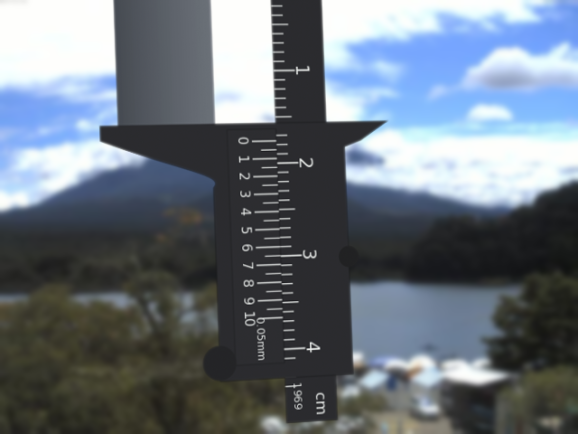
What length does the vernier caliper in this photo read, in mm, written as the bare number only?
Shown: 17.6
